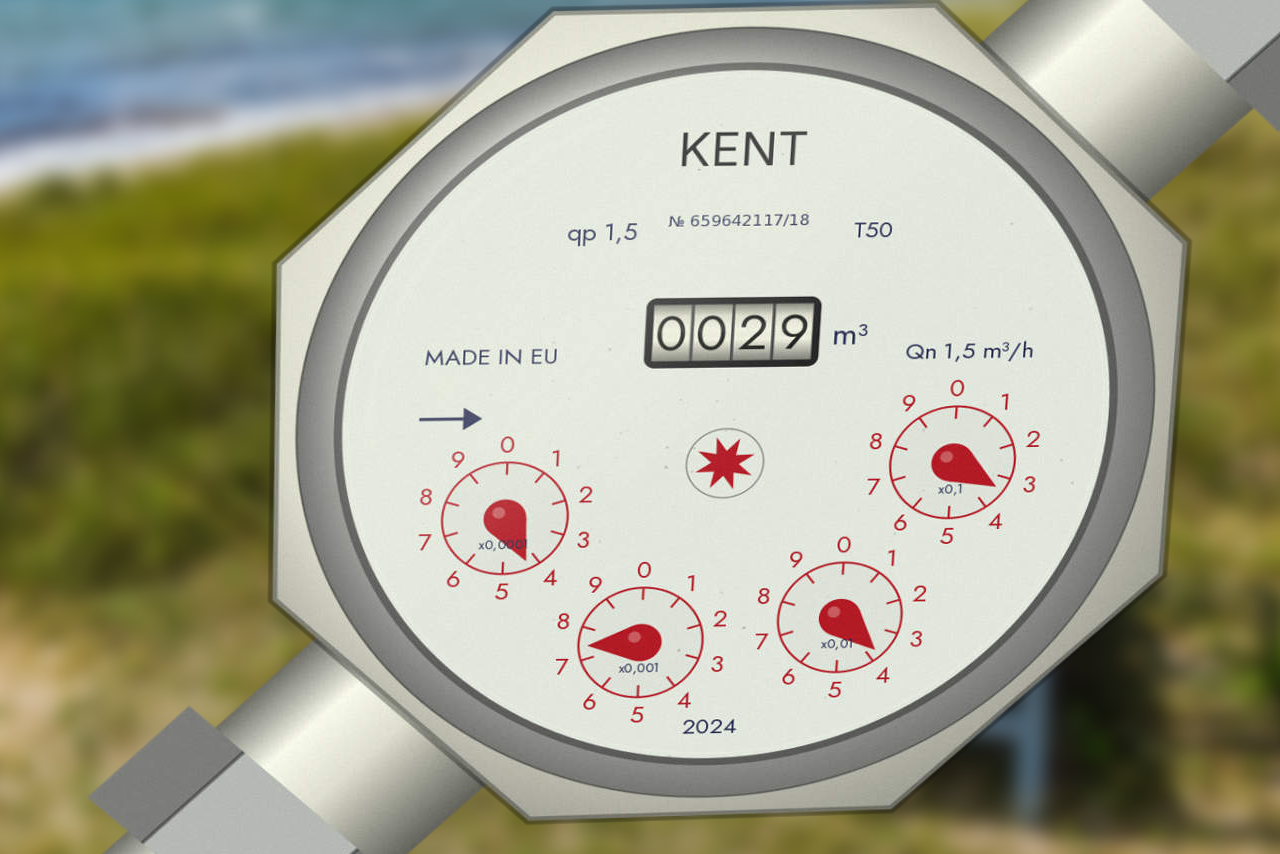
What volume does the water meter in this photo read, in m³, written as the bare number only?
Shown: 29.3374
